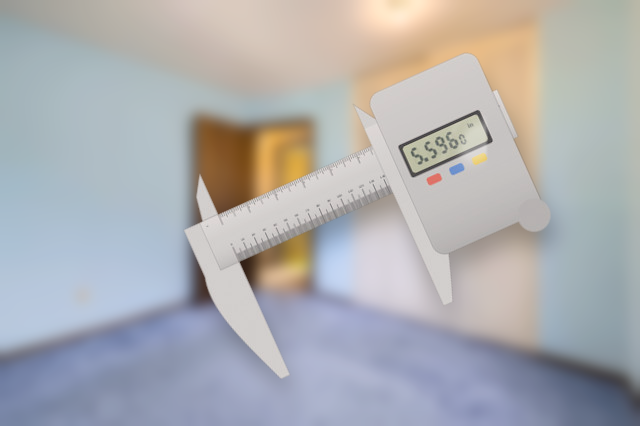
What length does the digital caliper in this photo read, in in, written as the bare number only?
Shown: 5.5960
